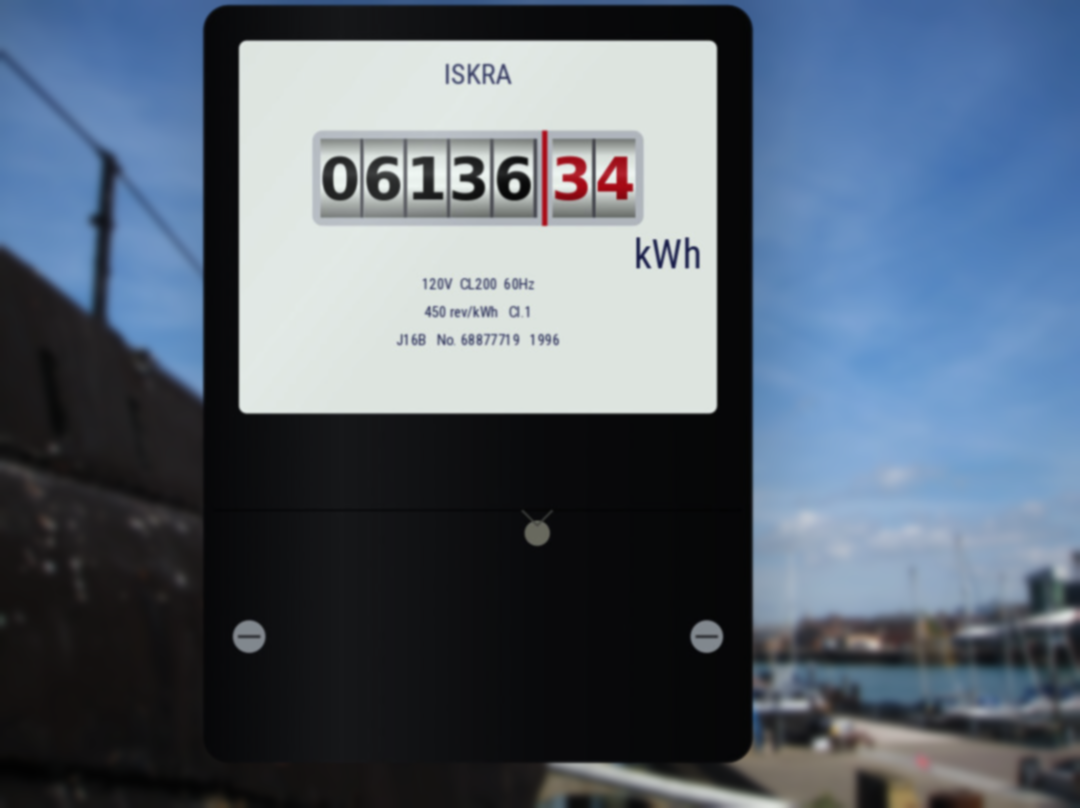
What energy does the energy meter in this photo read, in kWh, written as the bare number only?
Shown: 6136.34
